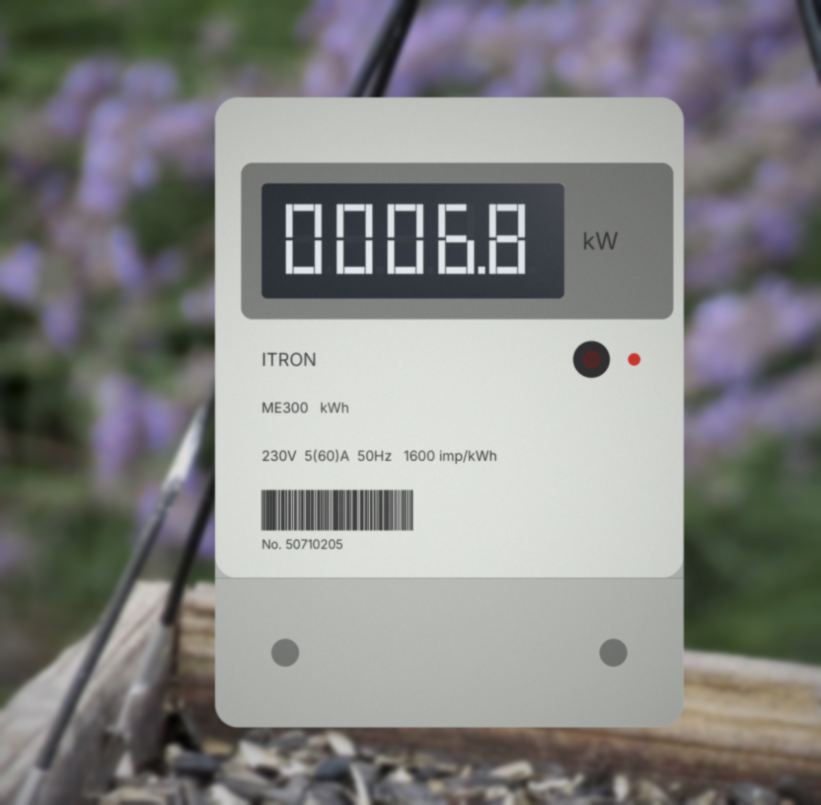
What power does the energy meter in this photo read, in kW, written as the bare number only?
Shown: 6.8
